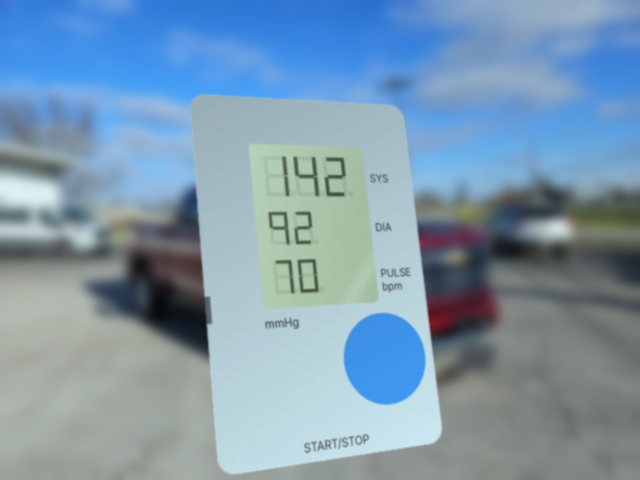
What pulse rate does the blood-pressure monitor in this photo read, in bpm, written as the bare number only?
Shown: 70
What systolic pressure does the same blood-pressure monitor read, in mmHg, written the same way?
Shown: 142
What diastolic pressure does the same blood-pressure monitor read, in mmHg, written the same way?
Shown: 92
